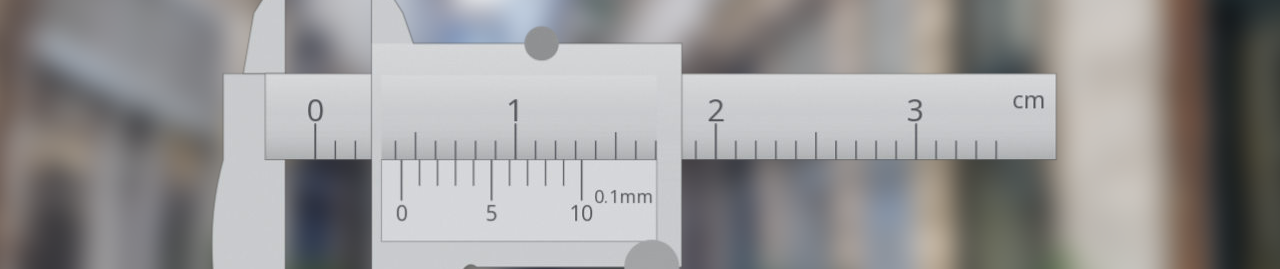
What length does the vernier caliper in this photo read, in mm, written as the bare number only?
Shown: 4.3
